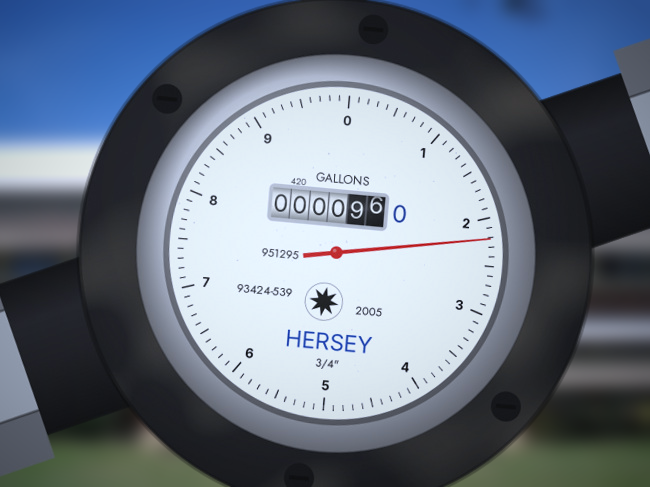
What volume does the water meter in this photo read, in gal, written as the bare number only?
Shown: 962.2
